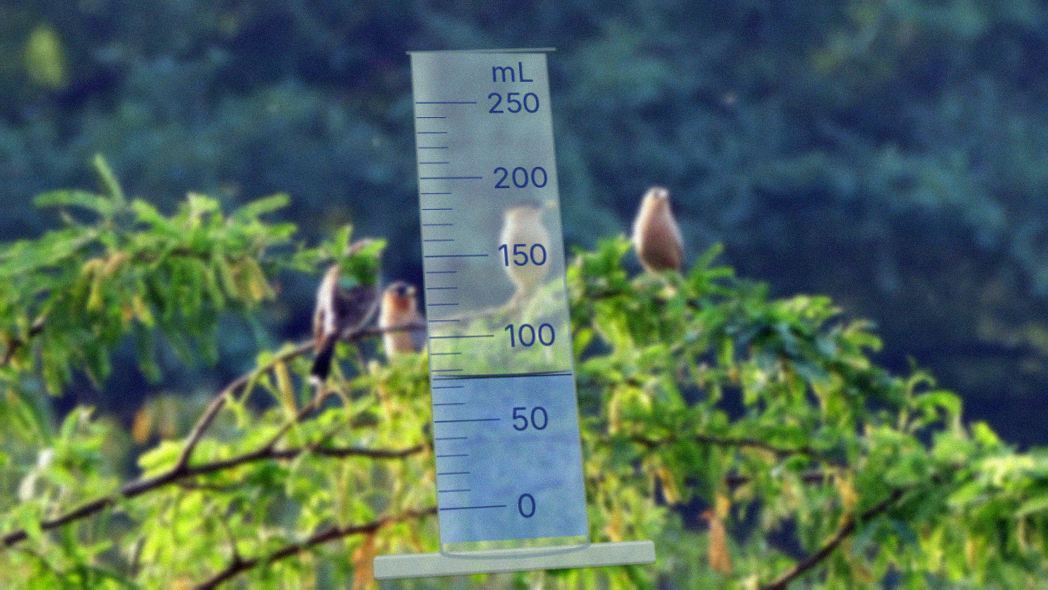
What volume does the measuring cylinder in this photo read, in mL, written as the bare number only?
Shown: 75
